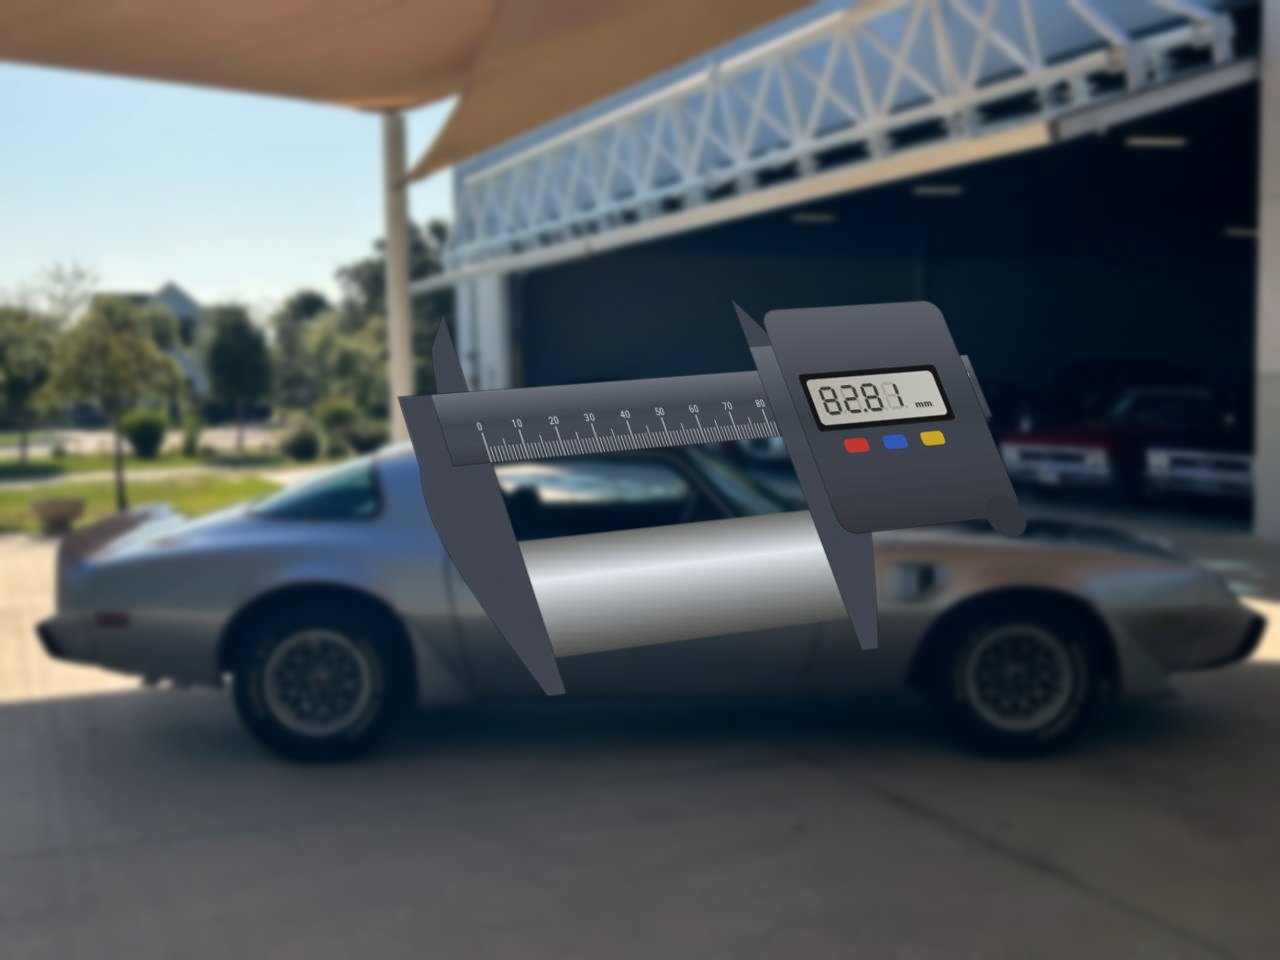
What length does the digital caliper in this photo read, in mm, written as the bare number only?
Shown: 82.81
